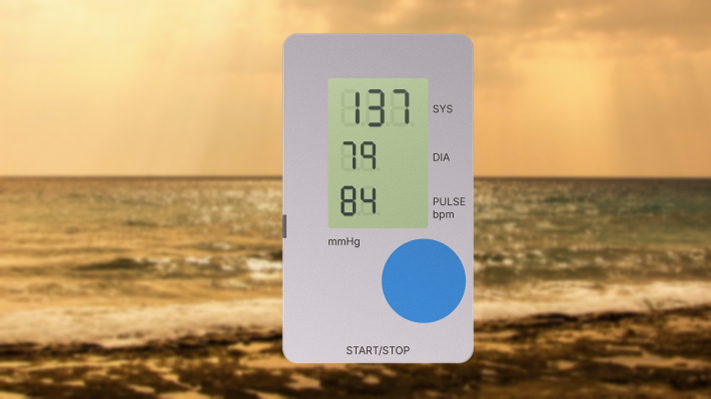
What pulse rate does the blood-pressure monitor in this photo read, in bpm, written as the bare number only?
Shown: 84
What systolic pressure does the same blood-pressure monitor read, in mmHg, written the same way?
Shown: 137
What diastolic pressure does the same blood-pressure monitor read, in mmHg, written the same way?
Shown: 79
